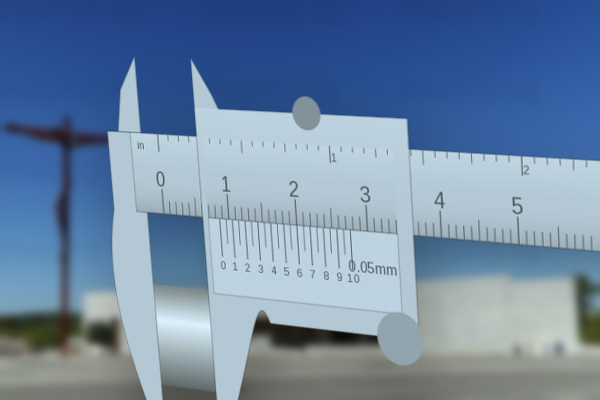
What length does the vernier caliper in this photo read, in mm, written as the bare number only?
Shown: 8.6
